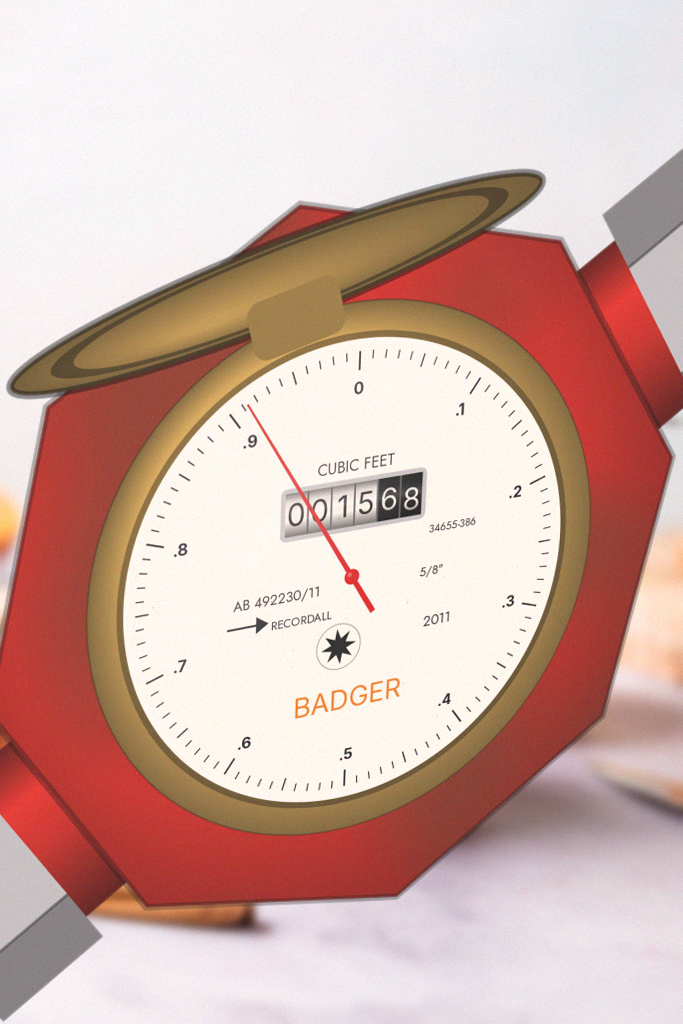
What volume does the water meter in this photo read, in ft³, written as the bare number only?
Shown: 1567.91
